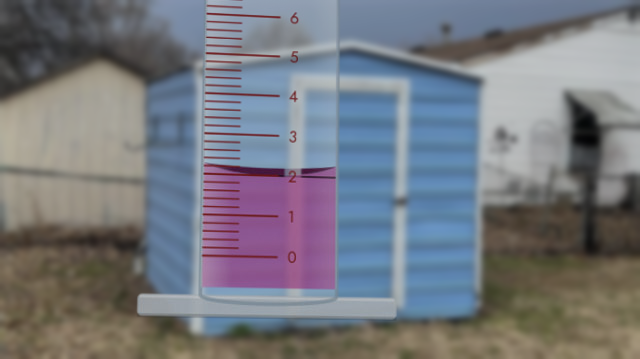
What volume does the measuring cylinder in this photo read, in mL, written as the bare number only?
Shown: 2
